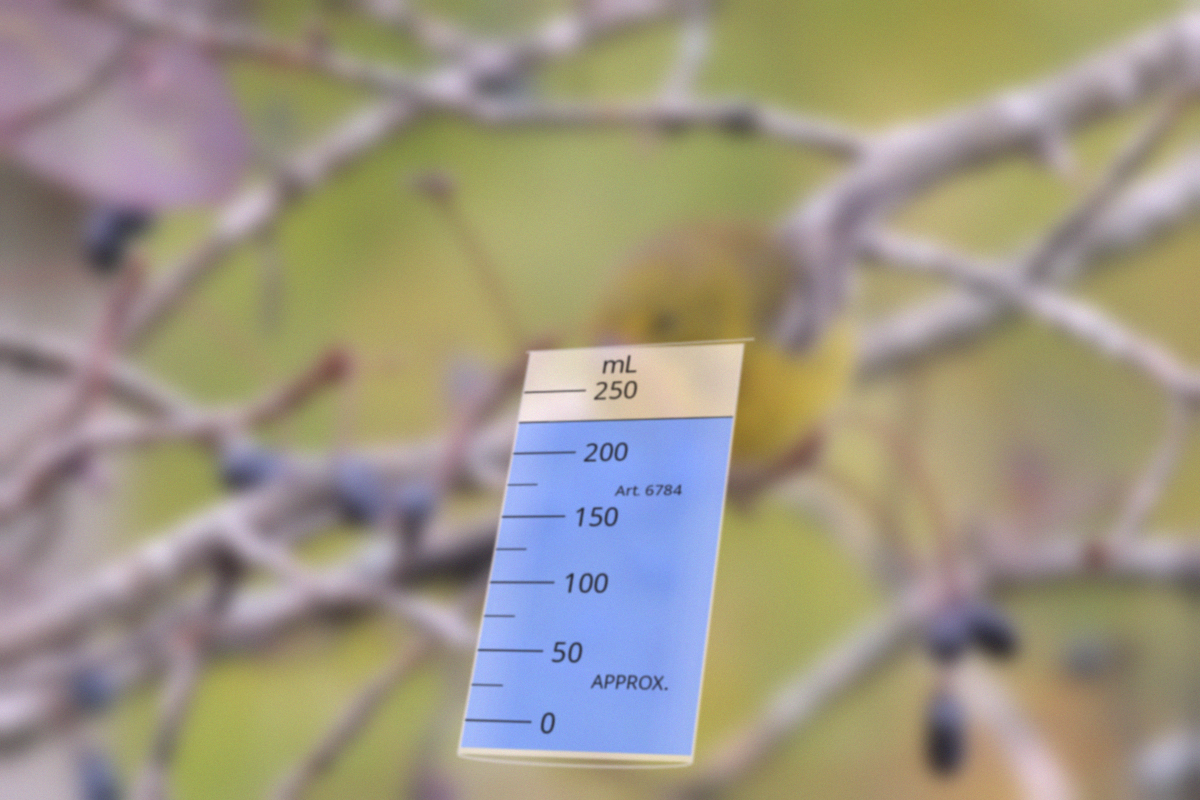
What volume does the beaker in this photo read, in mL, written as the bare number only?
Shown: 225
